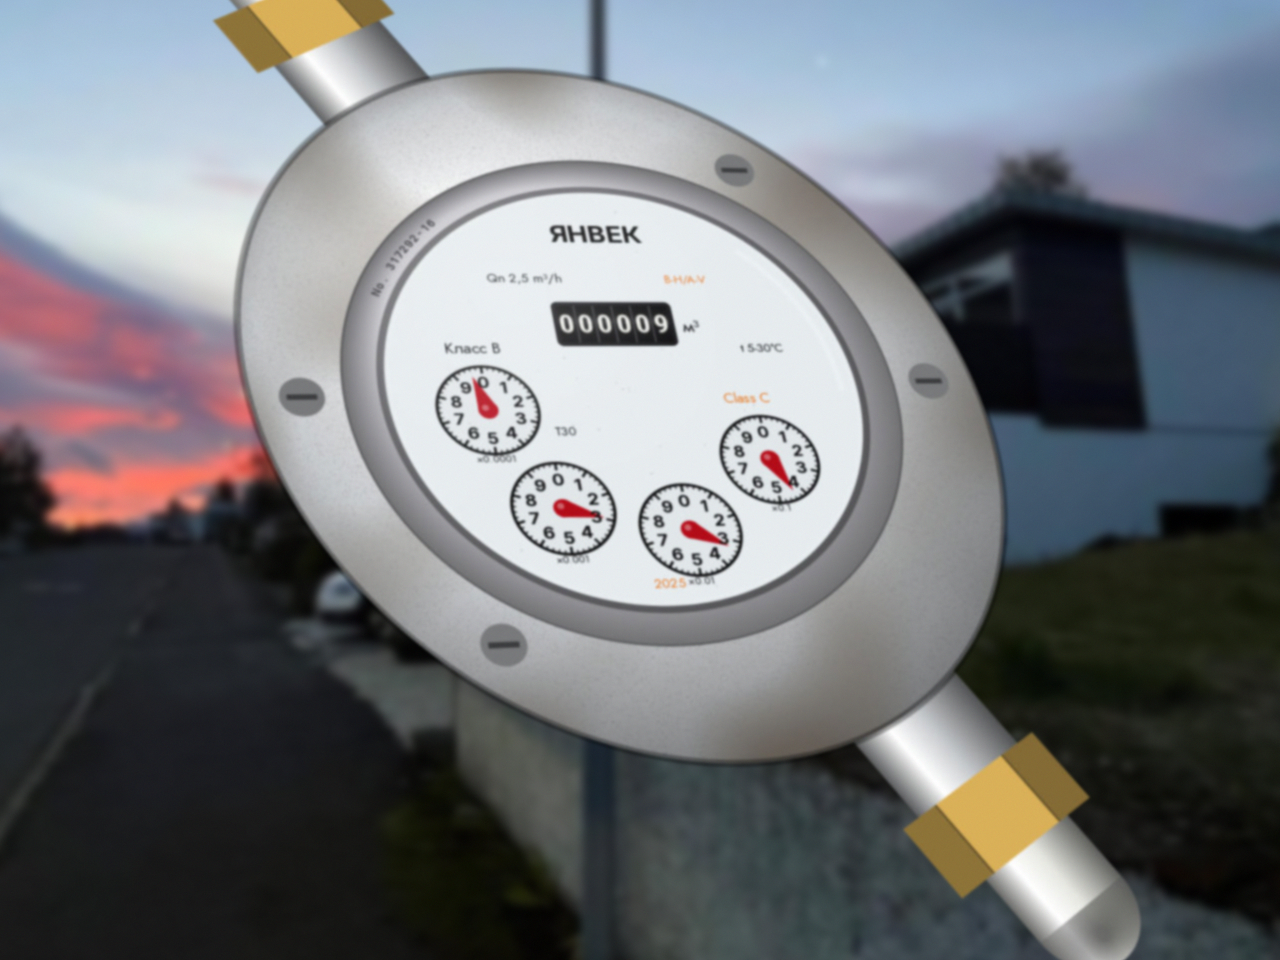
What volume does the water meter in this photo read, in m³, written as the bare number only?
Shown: 9.4329
